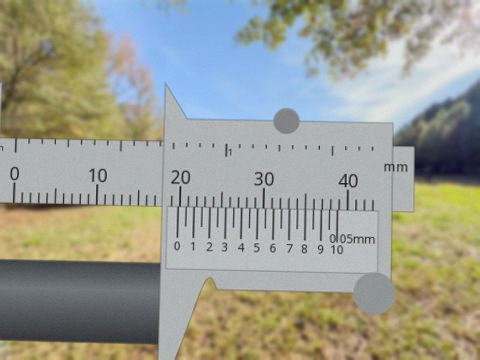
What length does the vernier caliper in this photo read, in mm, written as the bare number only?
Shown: 19.8
